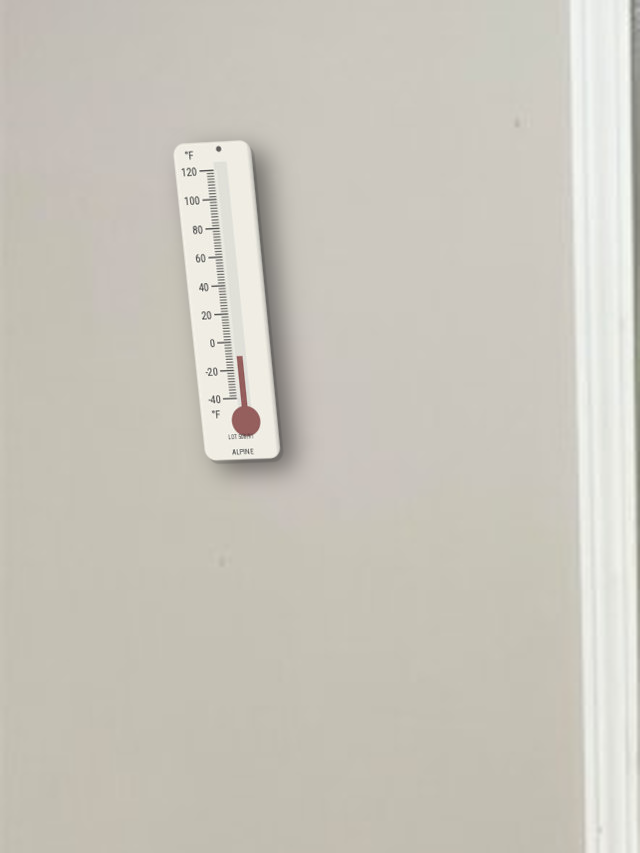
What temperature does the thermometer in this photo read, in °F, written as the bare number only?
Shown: -10
